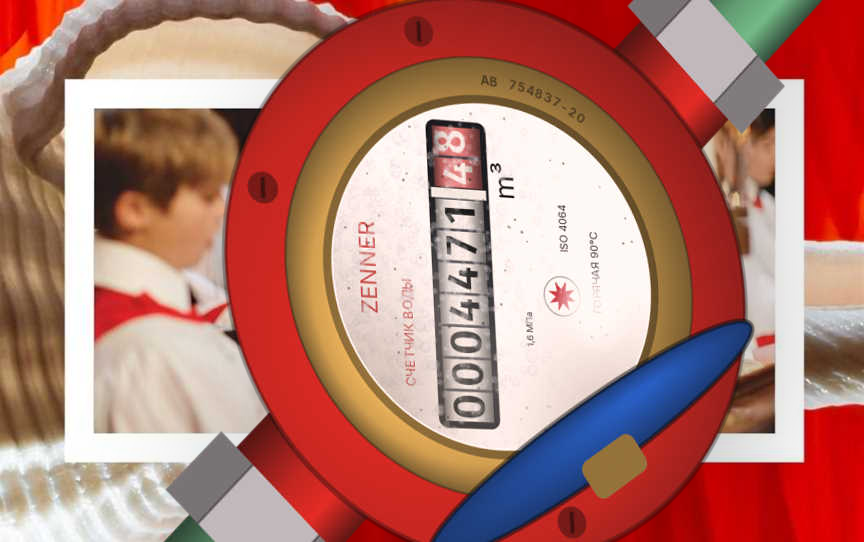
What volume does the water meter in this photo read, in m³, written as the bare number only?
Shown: 4471.48
